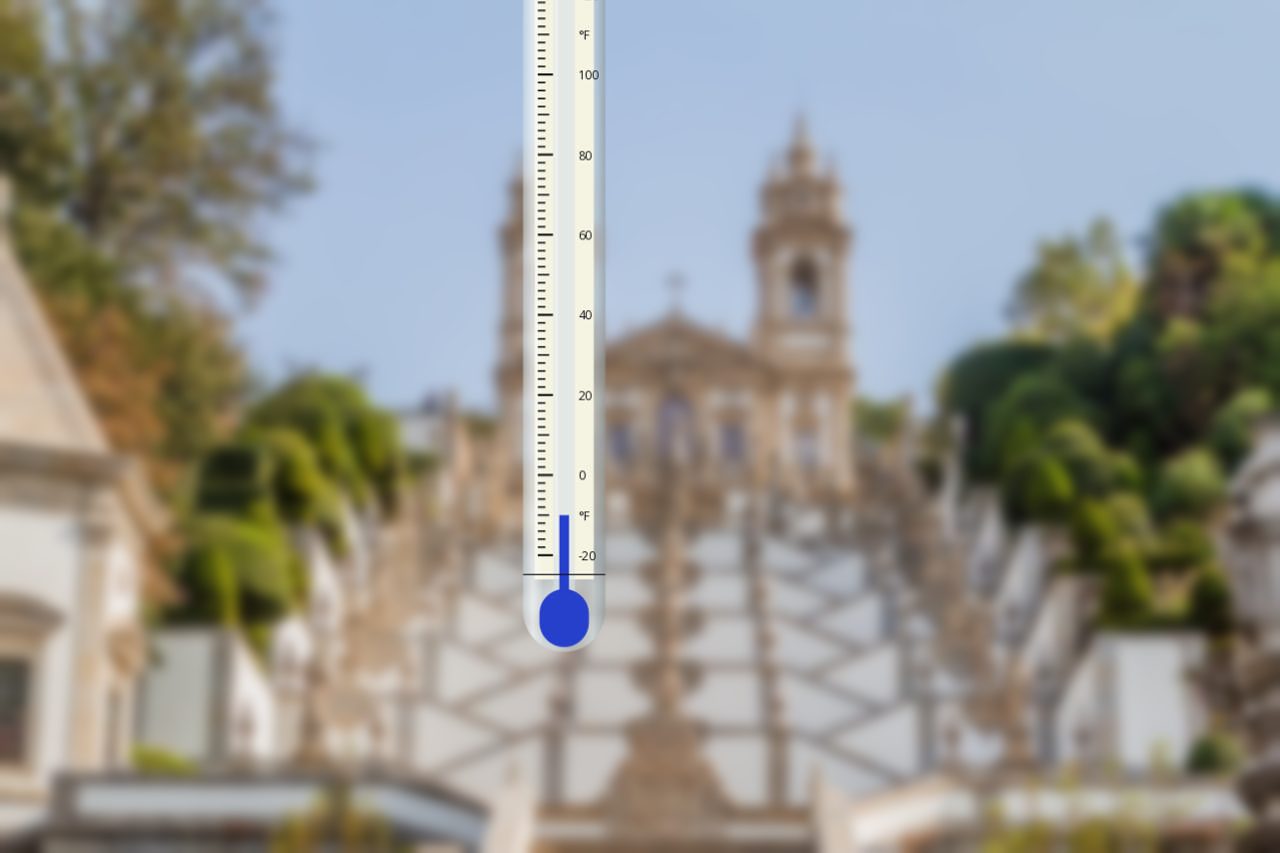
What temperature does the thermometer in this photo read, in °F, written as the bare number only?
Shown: -10
